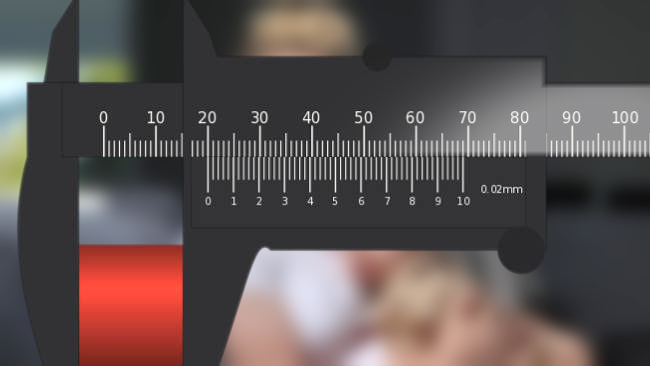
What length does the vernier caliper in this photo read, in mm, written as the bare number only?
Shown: 20.0
